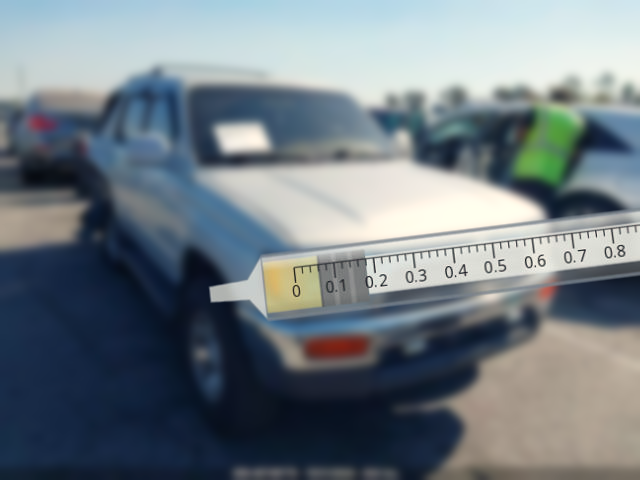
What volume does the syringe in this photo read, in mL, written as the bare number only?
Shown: 0.06
